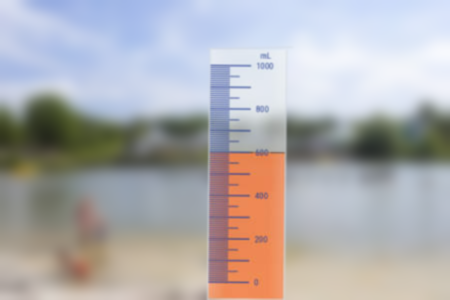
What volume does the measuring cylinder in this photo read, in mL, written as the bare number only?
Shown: 600
